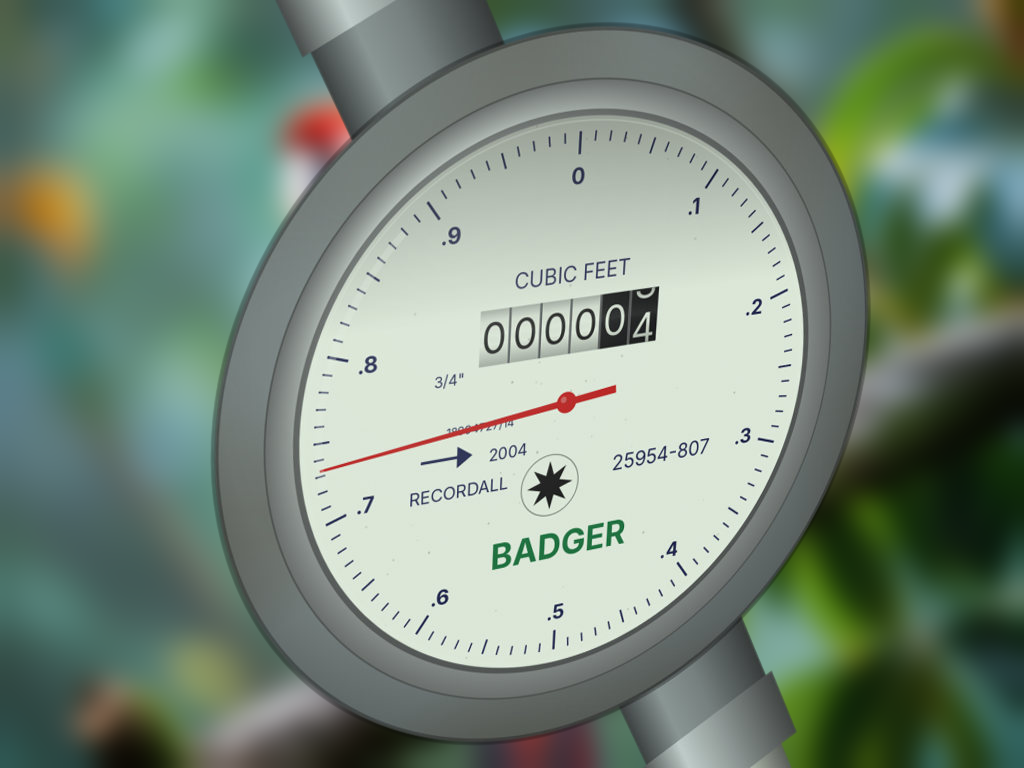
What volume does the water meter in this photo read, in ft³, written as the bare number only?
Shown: 3.73
